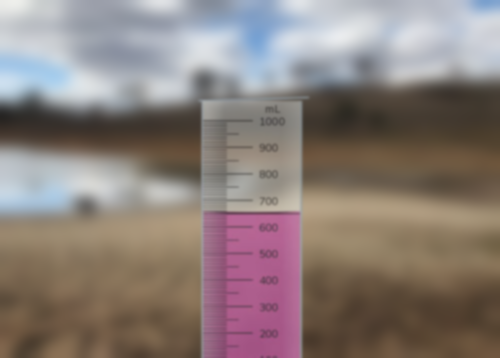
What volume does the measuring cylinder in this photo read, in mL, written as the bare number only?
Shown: 650
